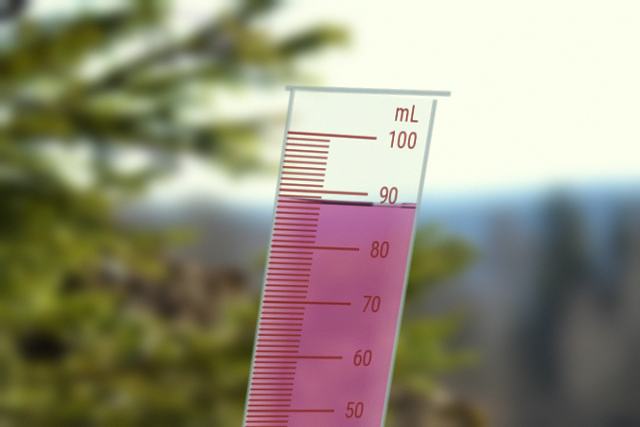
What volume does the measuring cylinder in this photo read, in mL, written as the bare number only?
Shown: 88
